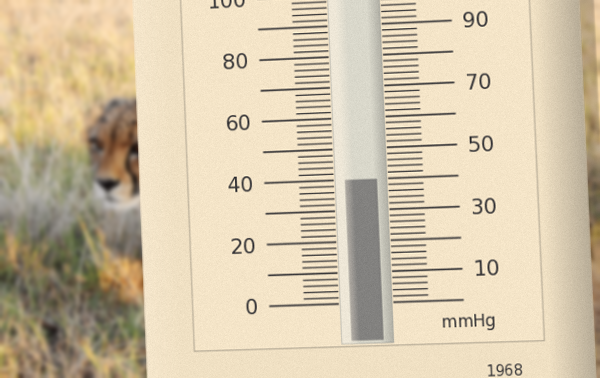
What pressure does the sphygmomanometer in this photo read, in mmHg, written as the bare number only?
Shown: 40
